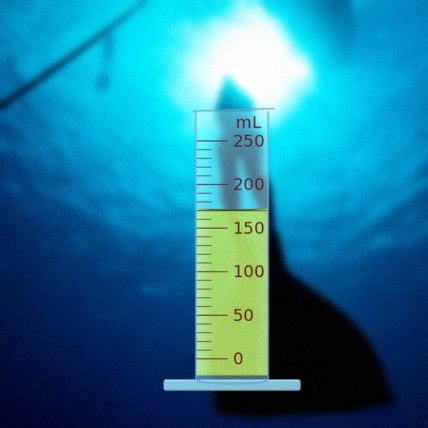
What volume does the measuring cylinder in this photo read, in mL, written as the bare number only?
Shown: 170
